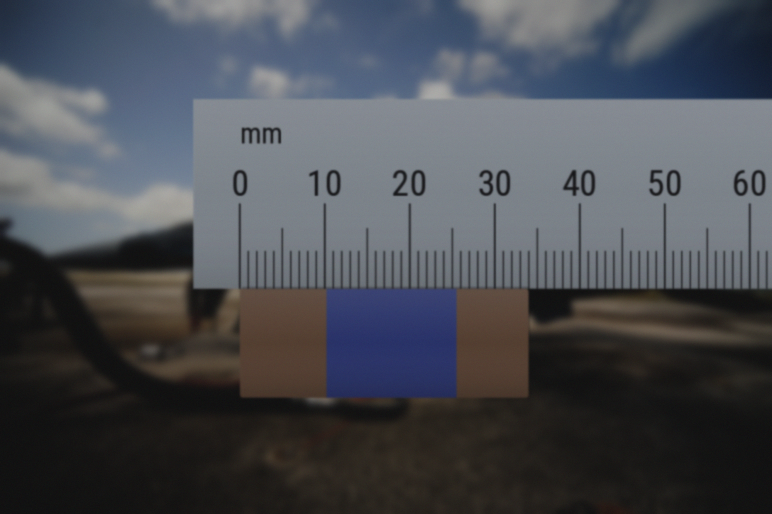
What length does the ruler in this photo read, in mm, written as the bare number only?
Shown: 34
